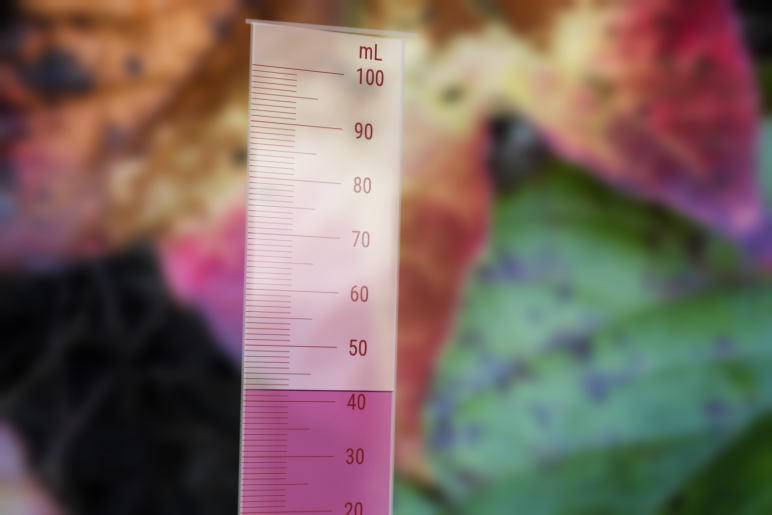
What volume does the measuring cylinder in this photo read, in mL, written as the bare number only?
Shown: 42
